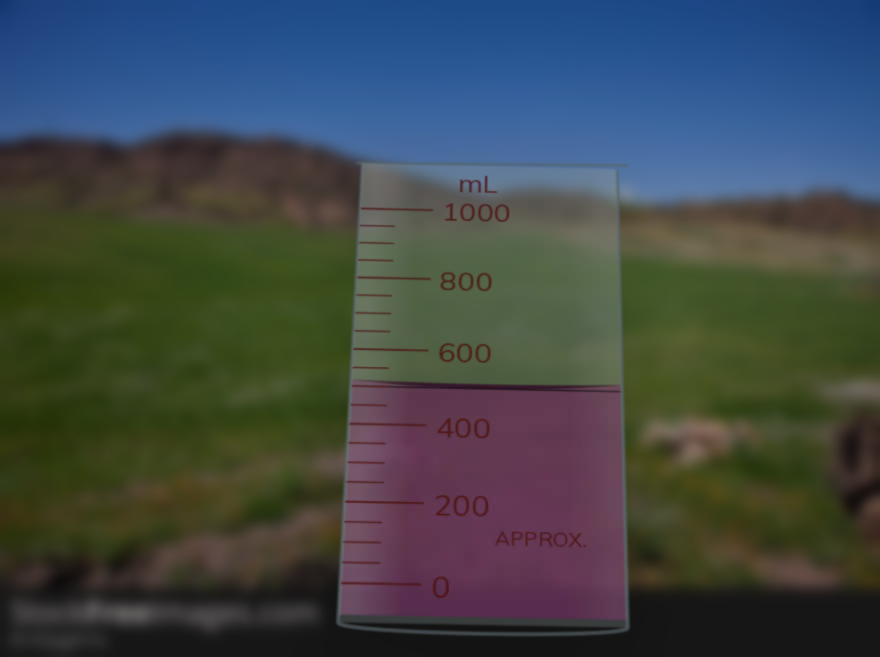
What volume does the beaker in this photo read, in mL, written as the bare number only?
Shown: 500
